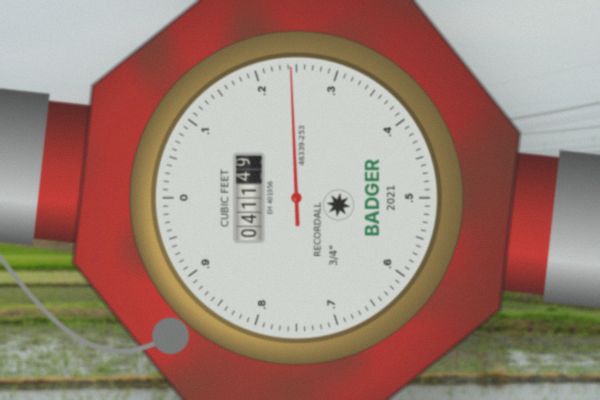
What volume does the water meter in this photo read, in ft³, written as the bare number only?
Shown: 41149.24
